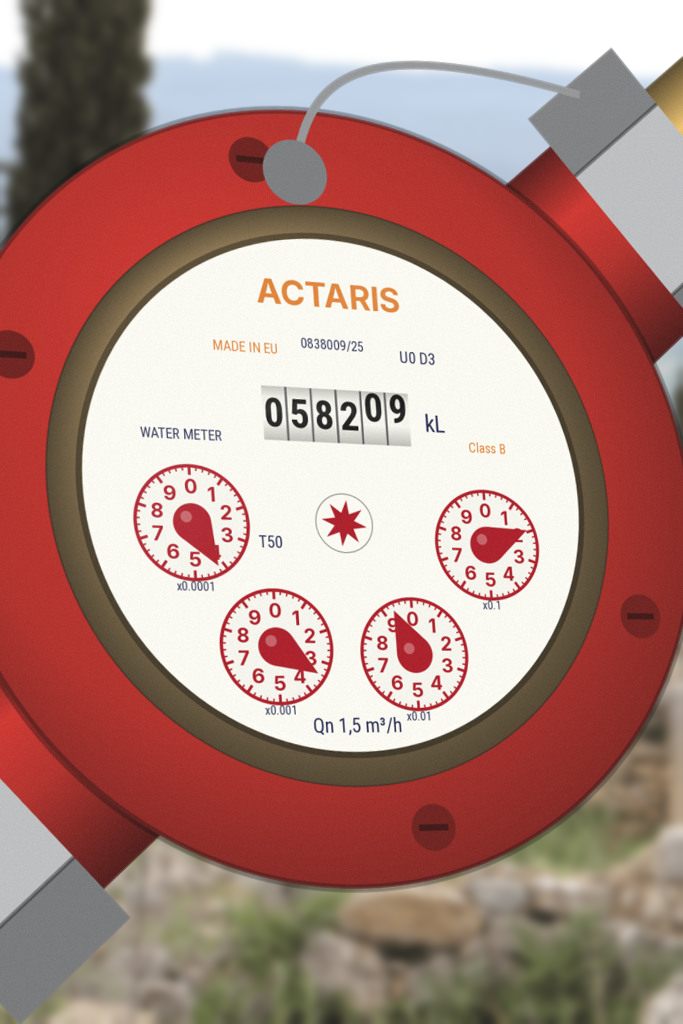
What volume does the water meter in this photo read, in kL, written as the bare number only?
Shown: 58209.1934
